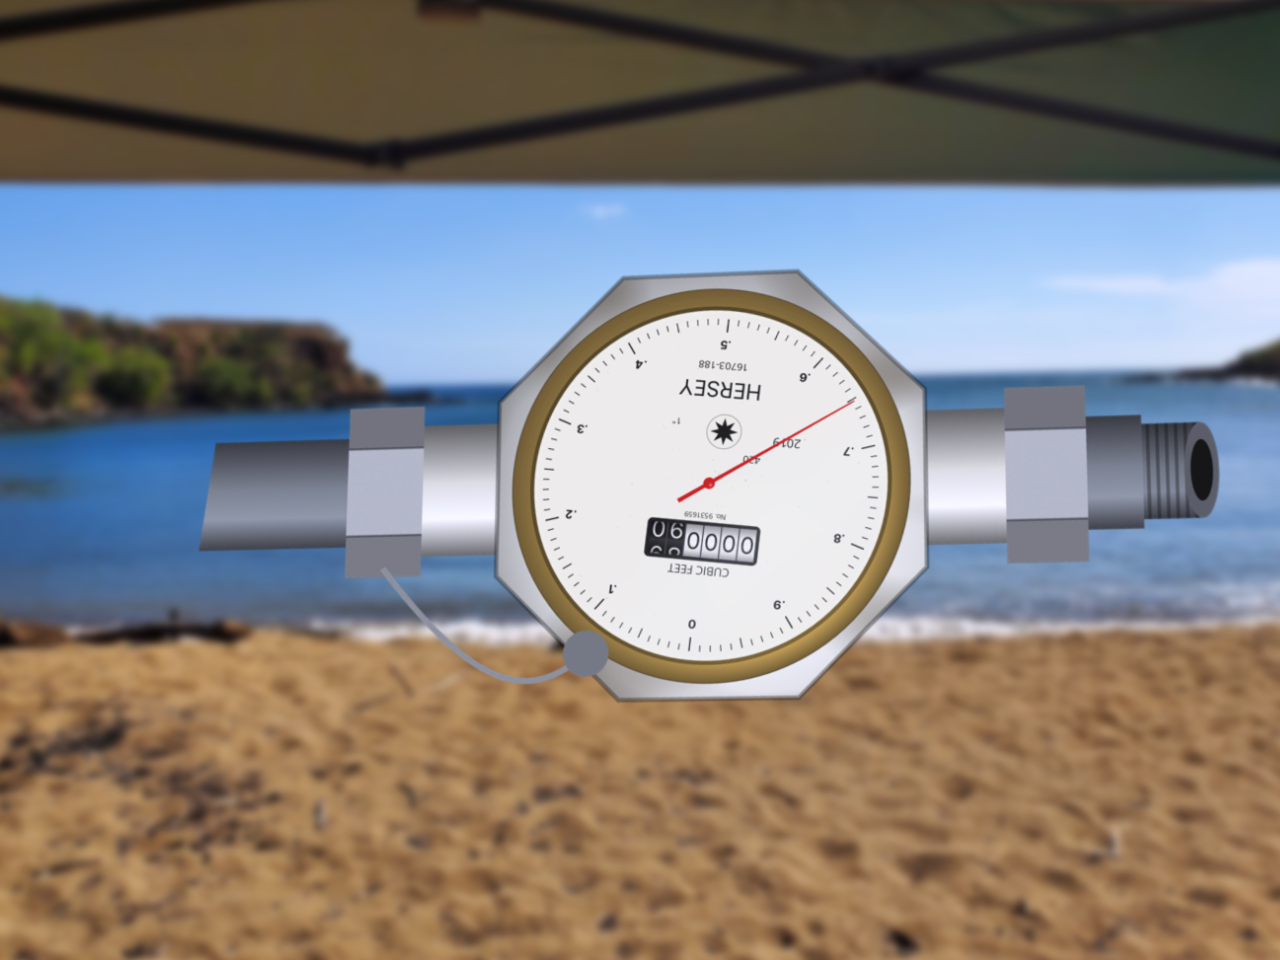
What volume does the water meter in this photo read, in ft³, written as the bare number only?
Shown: 89.65
